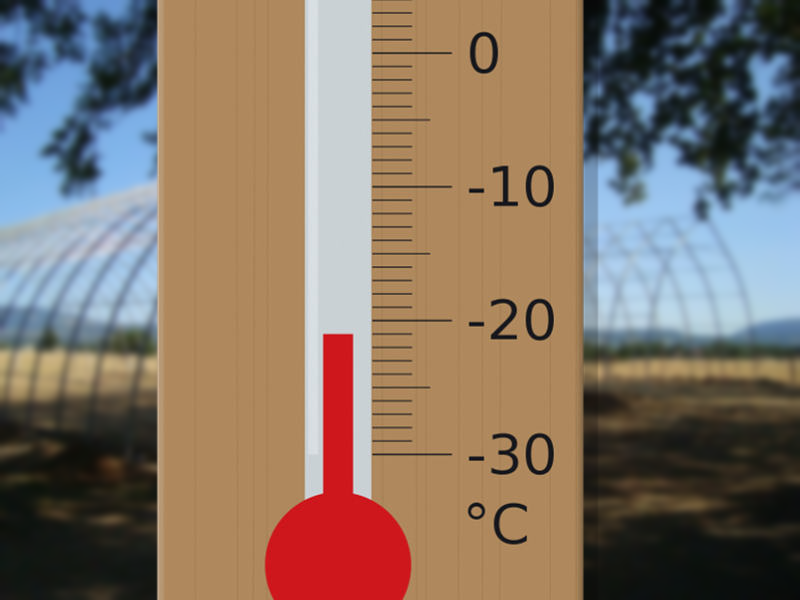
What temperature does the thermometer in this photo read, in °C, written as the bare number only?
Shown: -21
